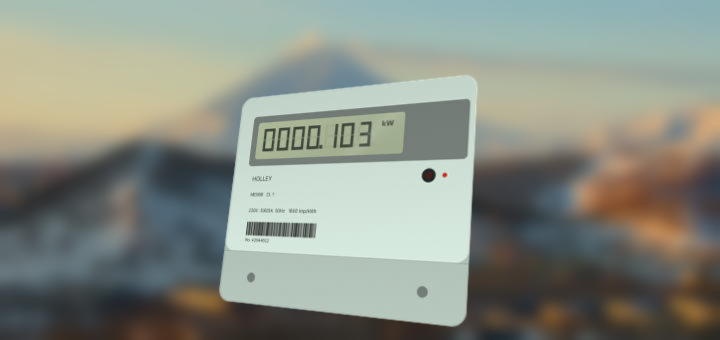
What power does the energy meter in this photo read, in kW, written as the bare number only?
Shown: 0.103
